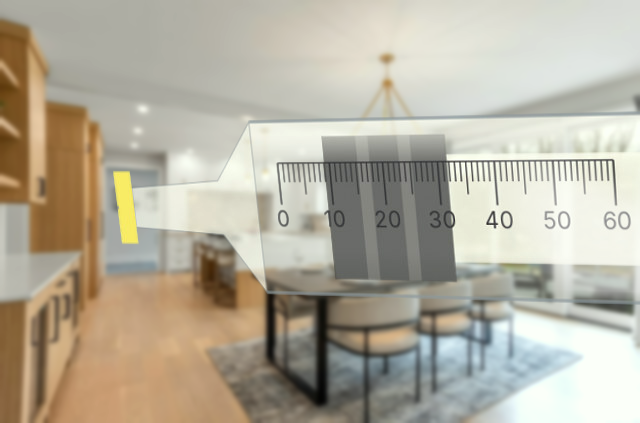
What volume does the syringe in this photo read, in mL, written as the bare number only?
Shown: 9
